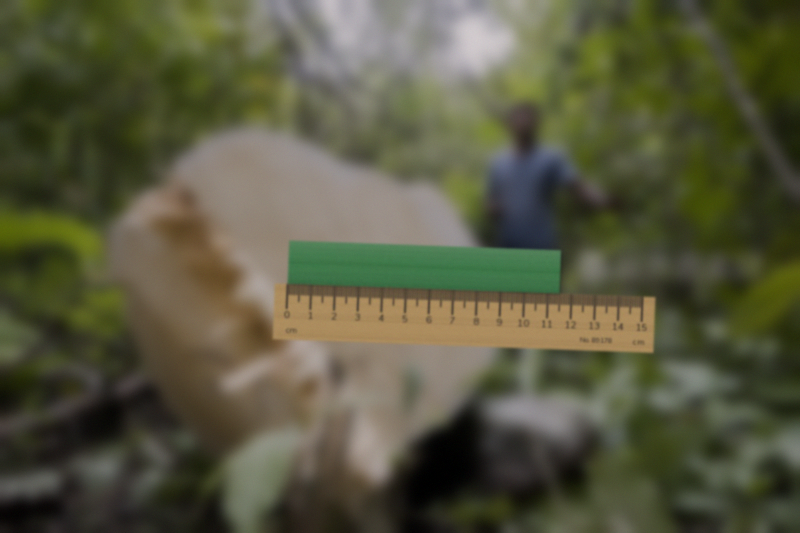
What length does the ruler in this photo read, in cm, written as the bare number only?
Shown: 11.5
